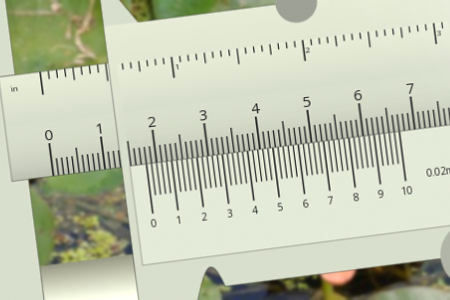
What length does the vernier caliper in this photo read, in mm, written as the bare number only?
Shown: 18.0
